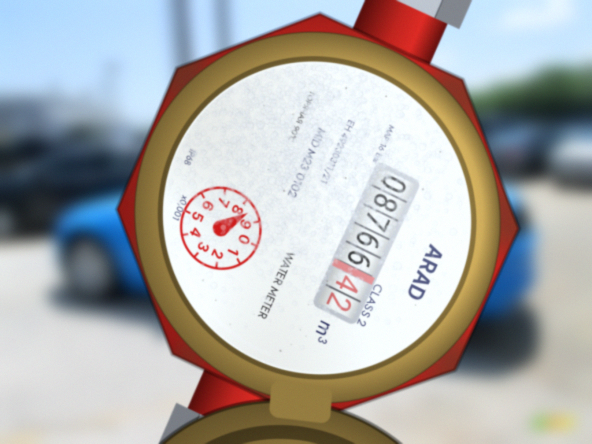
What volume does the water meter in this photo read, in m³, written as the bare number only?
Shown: 8766.428
